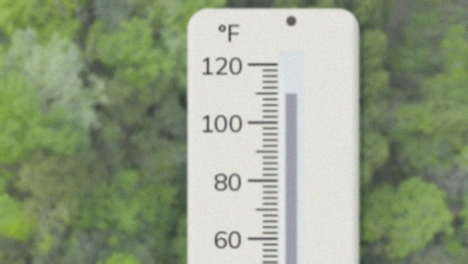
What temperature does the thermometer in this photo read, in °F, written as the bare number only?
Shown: 110
